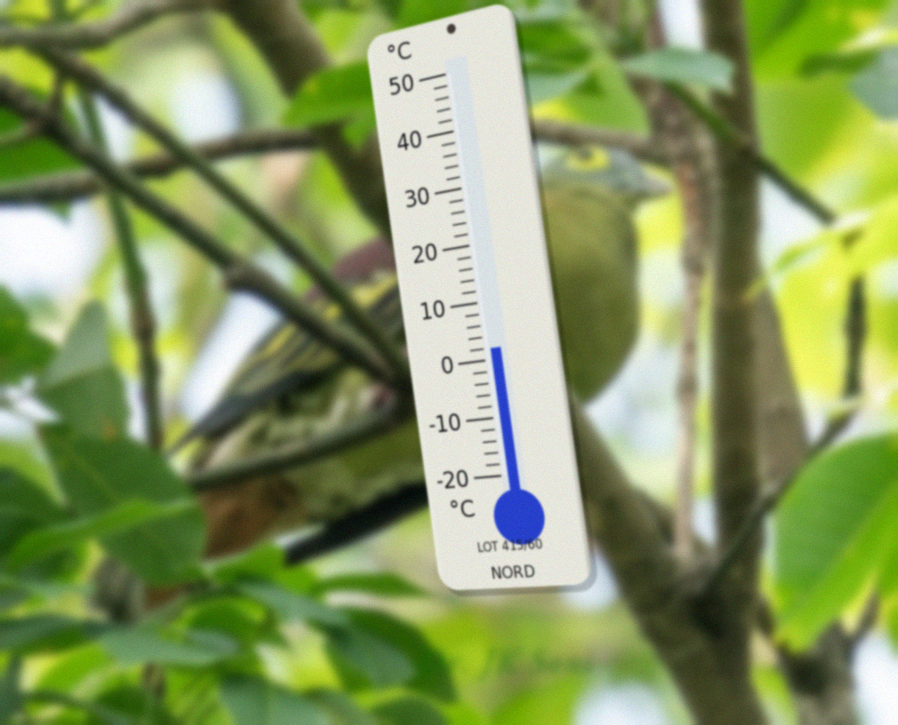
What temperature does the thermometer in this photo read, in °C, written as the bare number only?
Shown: 2
